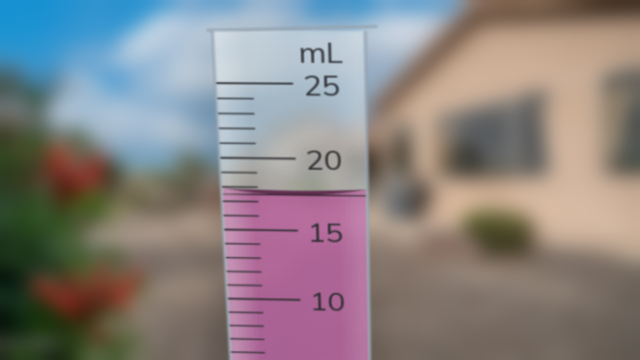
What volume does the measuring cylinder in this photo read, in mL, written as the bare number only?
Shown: 17.5
